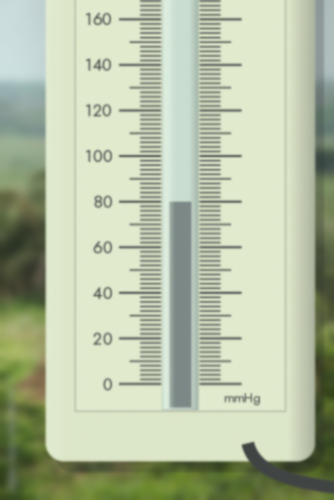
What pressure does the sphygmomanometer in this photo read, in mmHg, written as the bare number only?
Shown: 80
